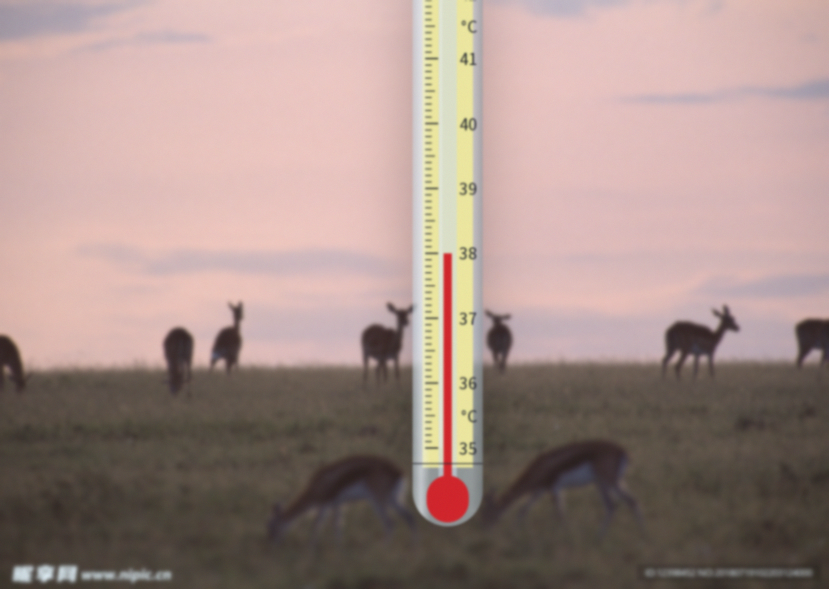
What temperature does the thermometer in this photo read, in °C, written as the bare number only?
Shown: 38
